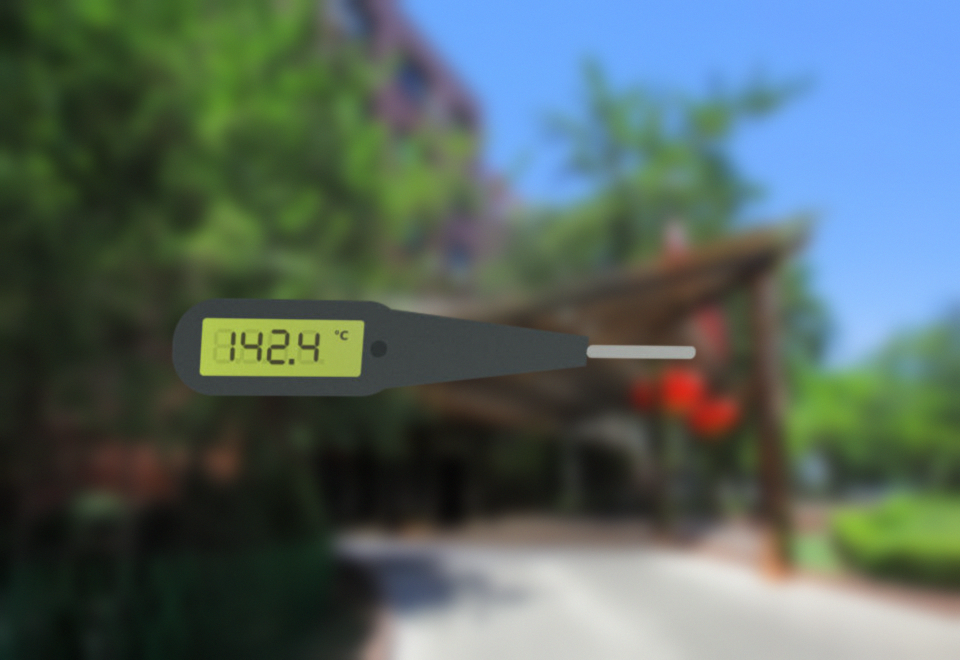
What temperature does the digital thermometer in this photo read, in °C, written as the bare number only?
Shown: 142.4
